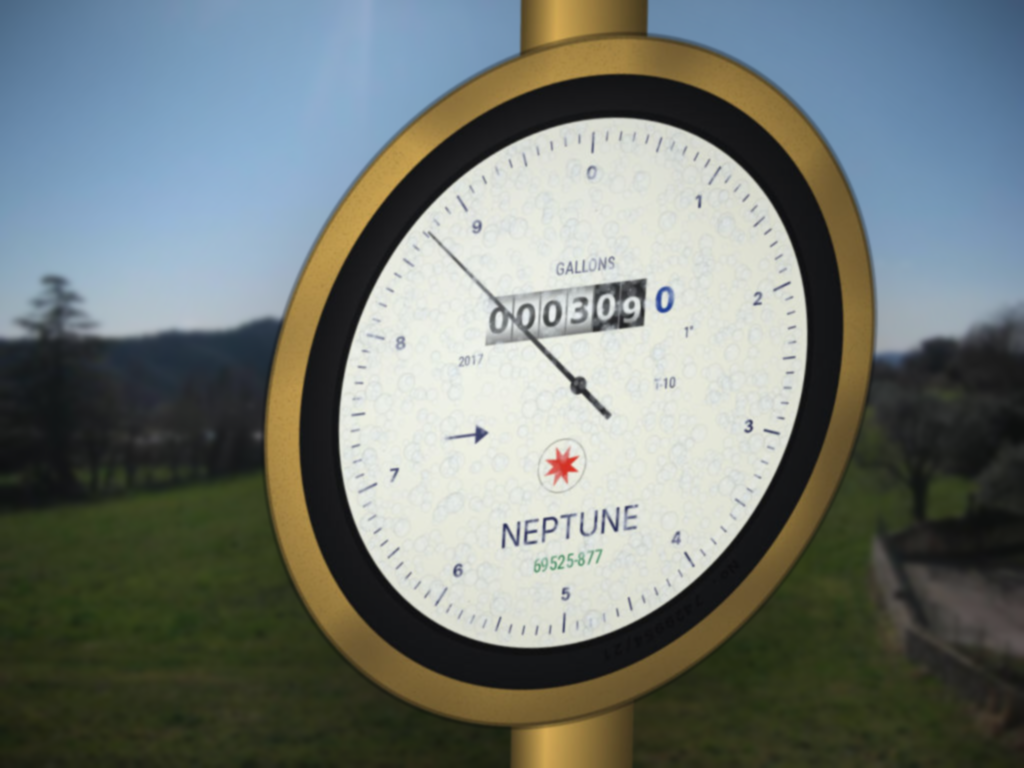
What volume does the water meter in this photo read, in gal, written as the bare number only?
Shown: 3088.7
